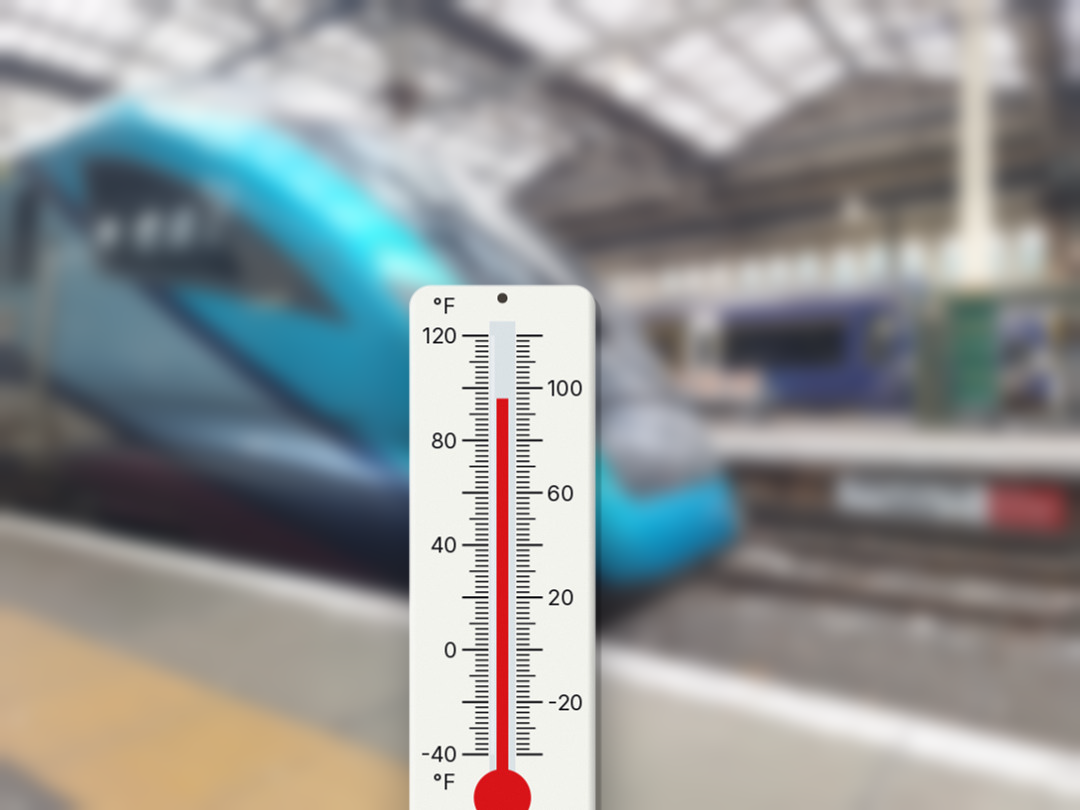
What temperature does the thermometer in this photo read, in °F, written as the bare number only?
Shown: 96
